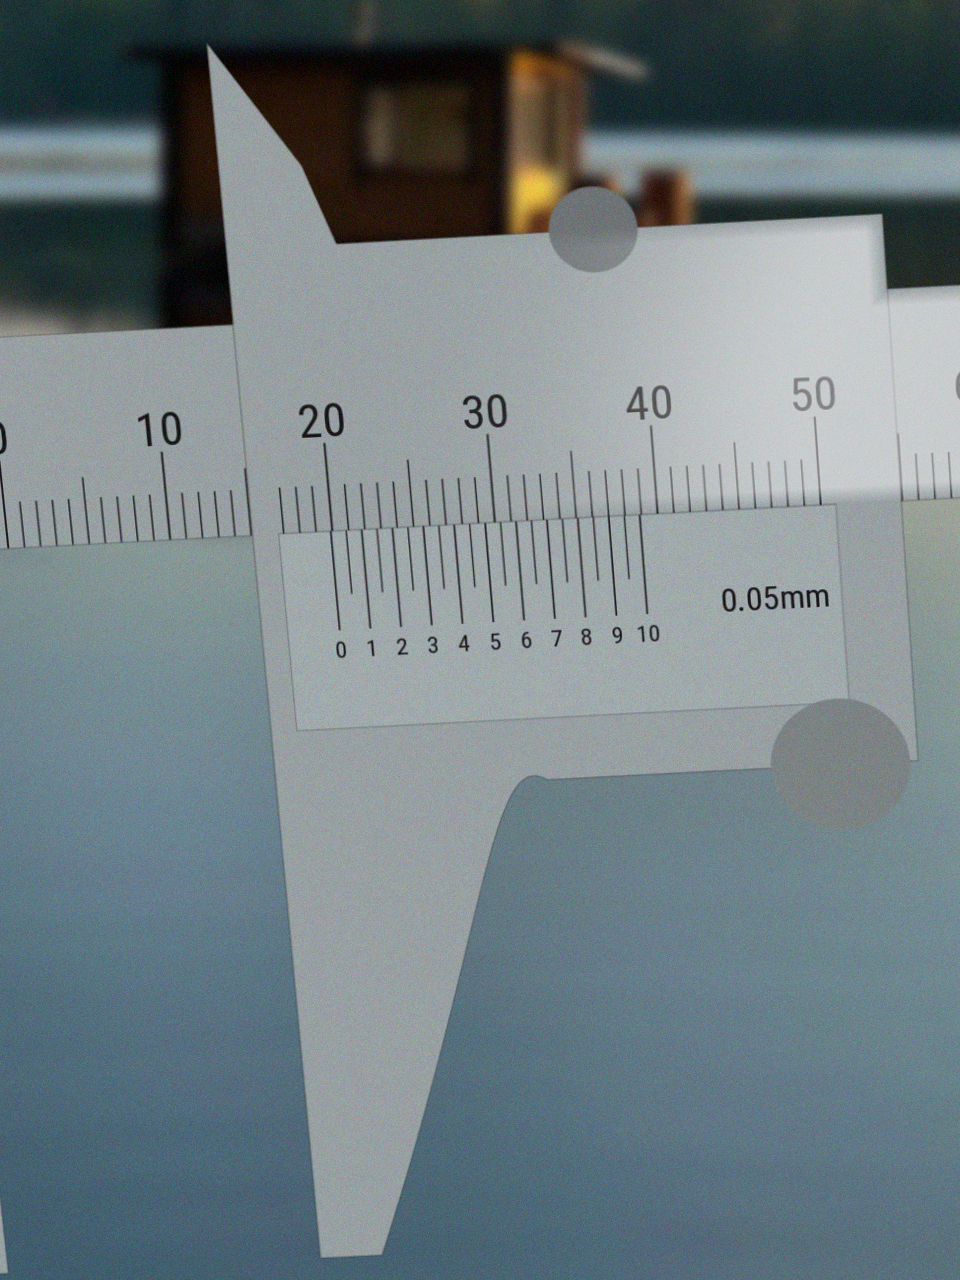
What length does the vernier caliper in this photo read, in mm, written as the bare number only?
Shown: 19.9
